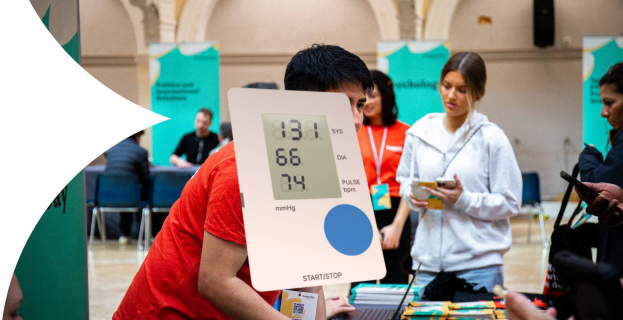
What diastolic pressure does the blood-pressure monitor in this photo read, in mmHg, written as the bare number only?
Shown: 66
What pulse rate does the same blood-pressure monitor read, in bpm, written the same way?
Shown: 74
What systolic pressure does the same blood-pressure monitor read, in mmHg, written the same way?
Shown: 131
